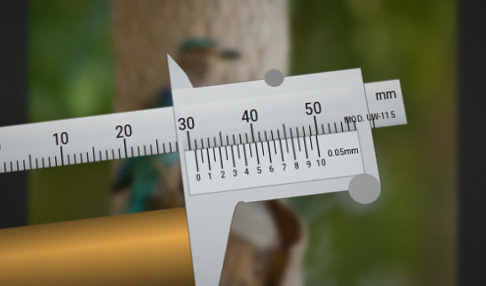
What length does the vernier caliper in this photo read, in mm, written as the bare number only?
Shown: 30.8
